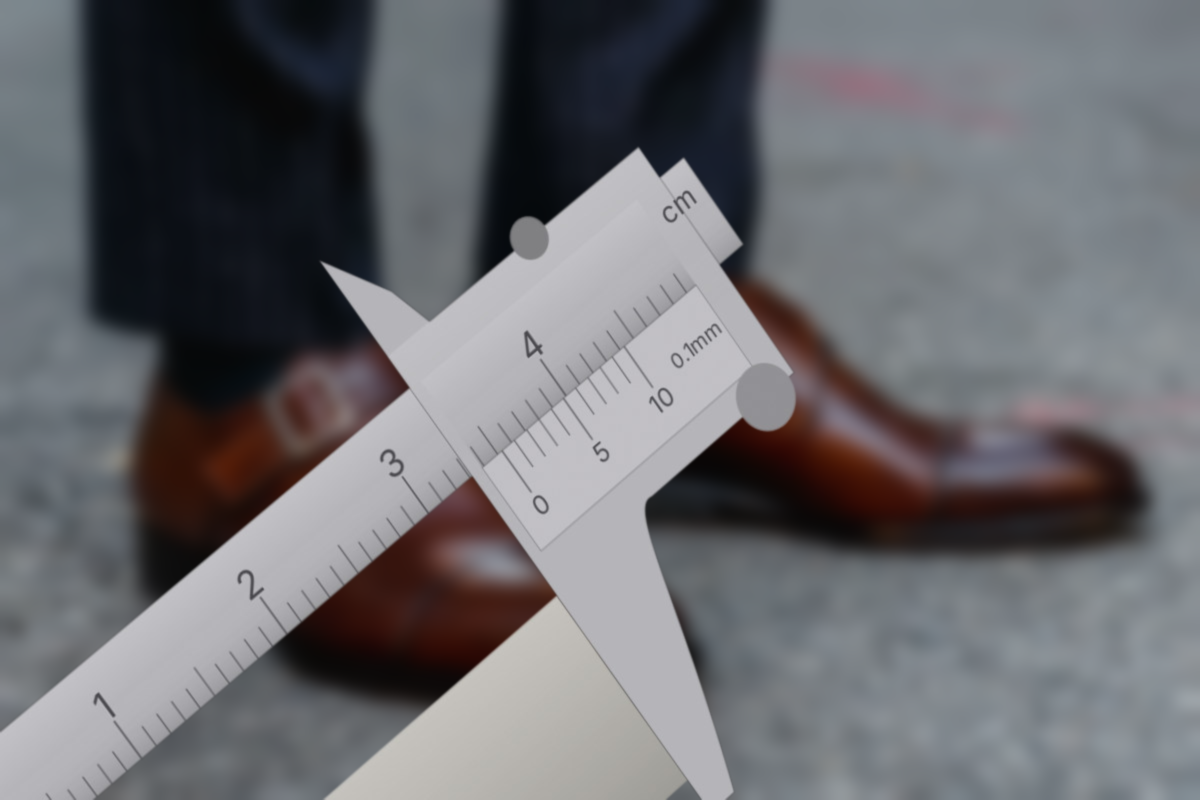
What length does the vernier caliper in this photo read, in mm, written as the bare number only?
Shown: 35.3
